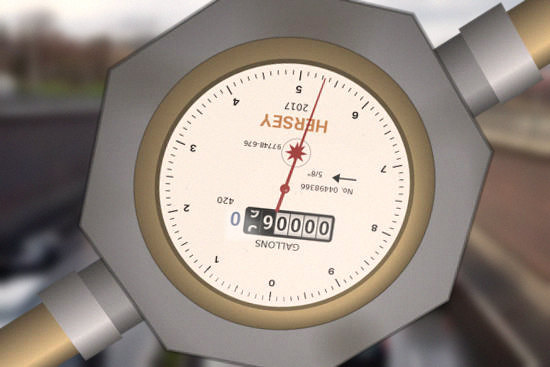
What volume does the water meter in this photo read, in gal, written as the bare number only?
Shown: 655.3
